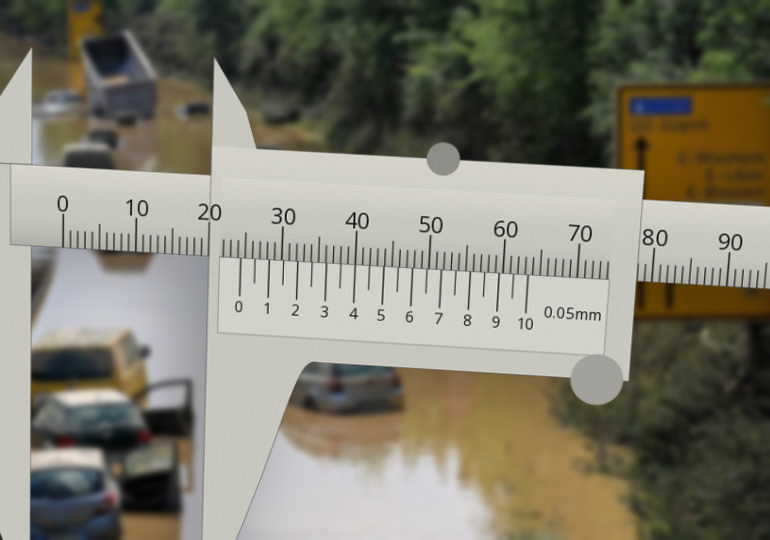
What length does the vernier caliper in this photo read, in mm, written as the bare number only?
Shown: 24.4
